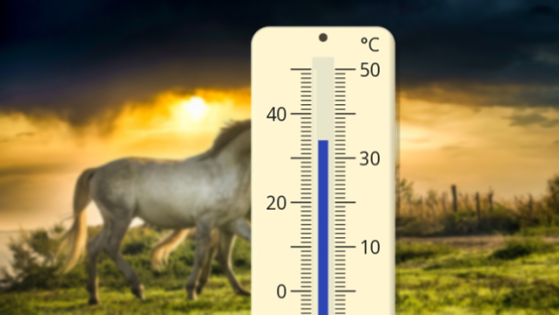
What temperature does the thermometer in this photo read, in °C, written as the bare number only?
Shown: 34
